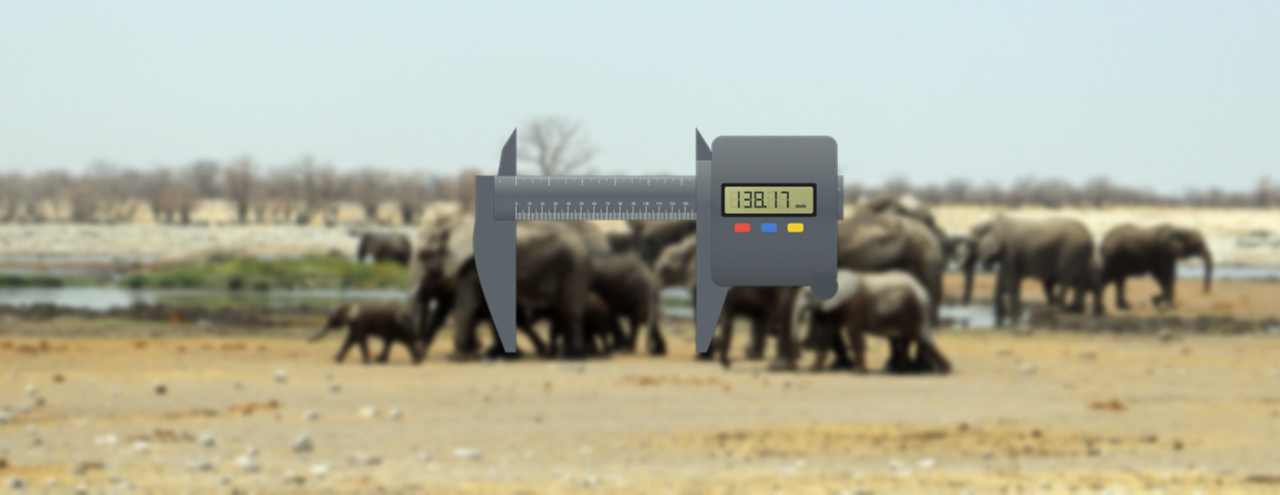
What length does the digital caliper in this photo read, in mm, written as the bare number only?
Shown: 138.17
